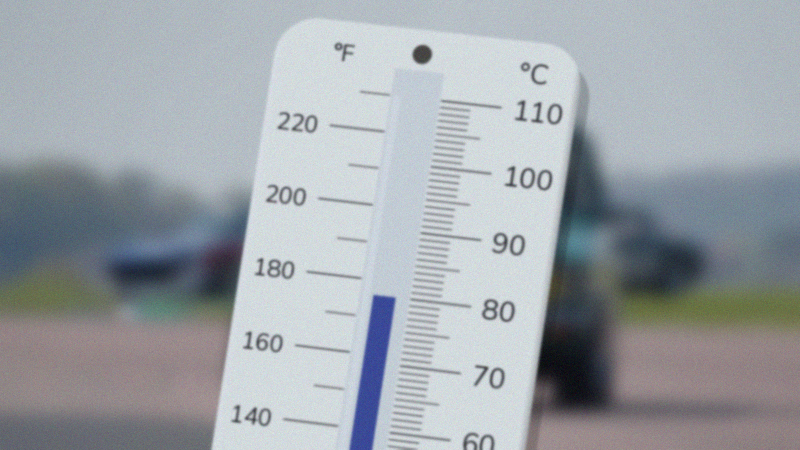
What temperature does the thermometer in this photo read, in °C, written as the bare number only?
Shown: 80
